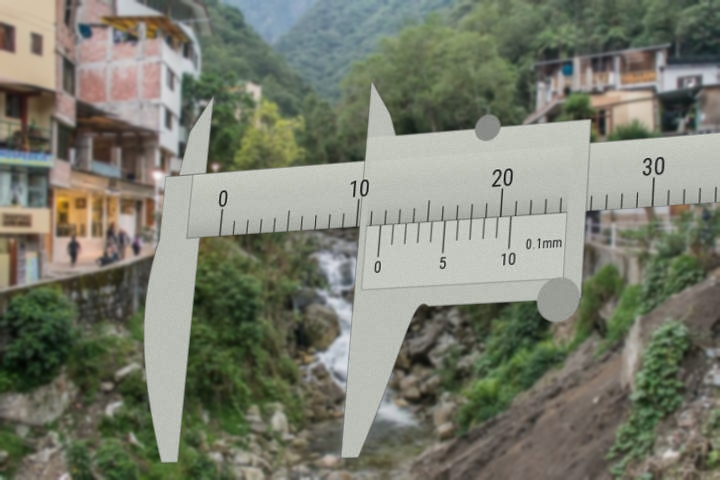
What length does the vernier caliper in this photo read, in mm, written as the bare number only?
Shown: 11.7
